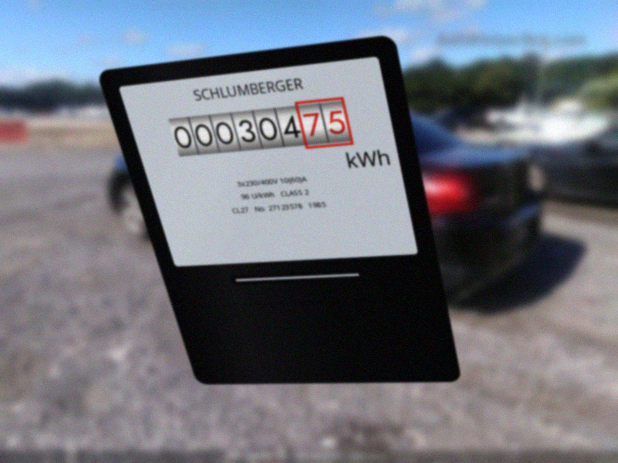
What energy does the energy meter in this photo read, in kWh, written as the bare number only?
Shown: 304.75
